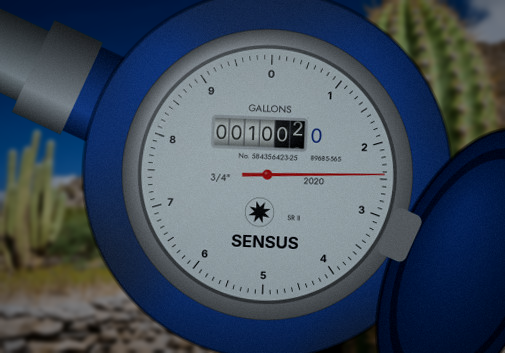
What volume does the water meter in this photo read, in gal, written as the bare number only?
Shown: 10022.4
